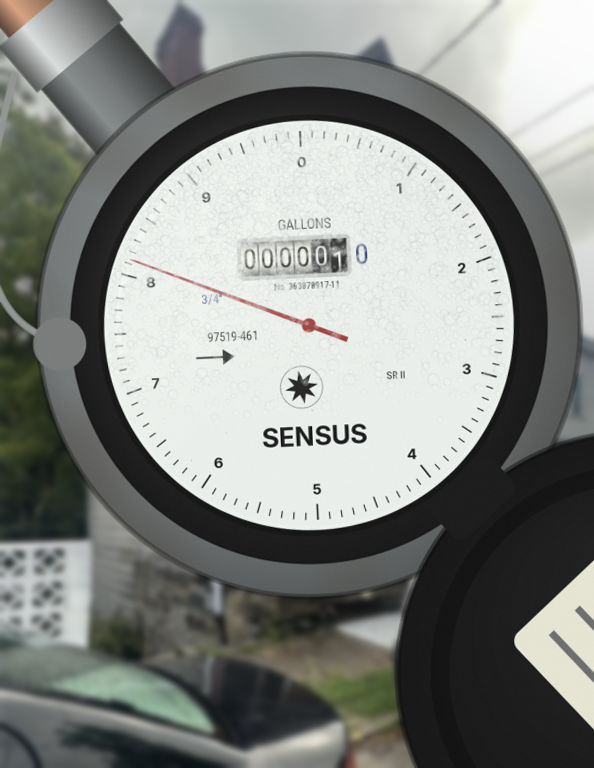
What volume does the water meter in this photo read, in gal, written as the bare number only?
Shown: 8.1
